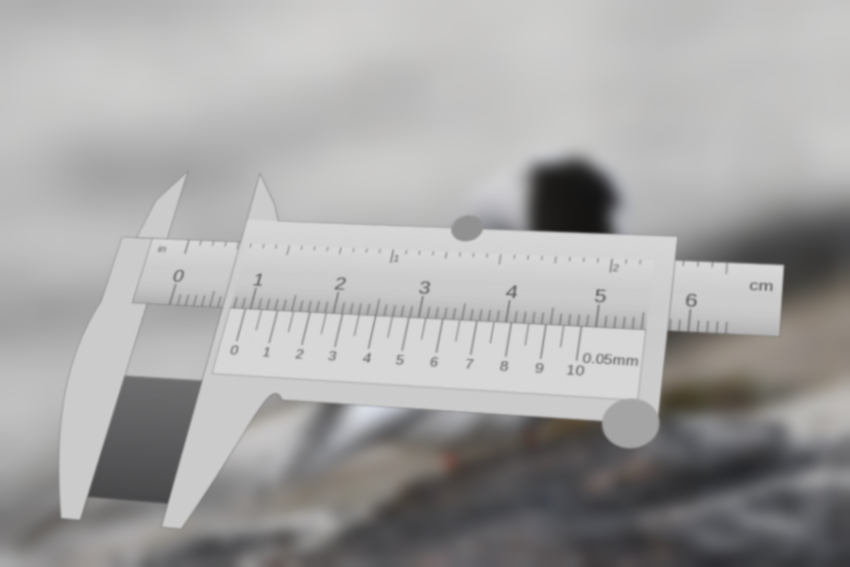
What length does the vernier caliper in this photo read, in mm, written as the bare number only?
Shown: 9.4
